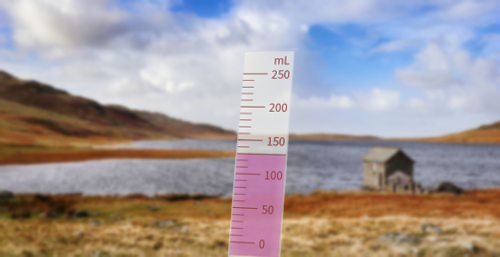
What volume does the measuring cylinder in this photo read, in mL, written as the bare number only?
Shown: 130
